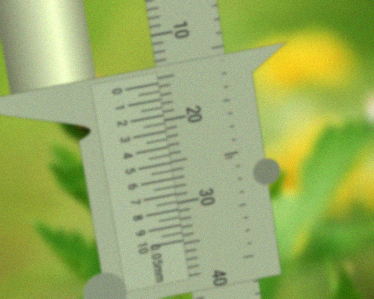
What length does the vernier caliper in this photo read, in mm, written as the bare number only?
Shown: 15.6
